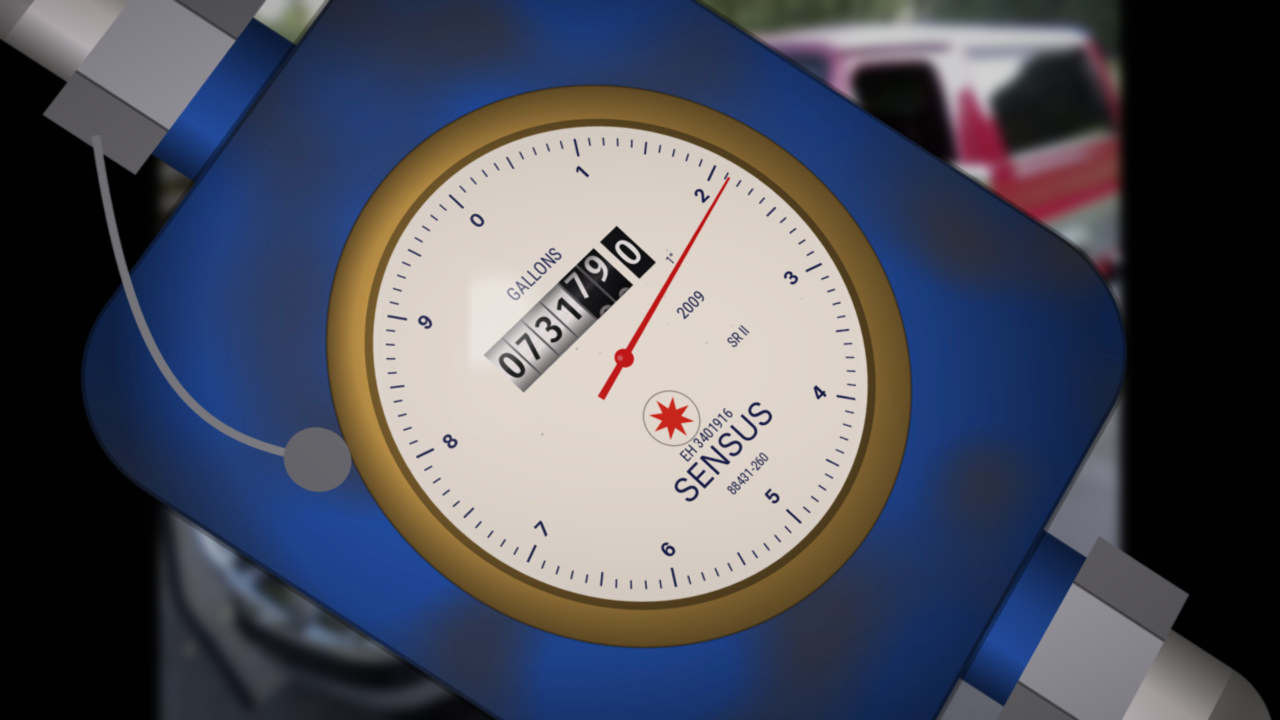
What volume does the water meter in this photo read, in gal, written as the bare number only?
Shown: 731792.1
